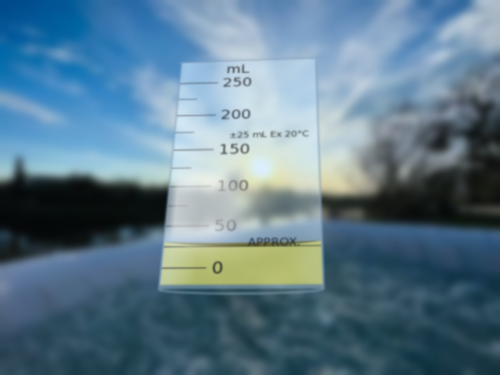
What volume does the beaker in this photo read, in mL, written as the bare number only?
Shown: 25
